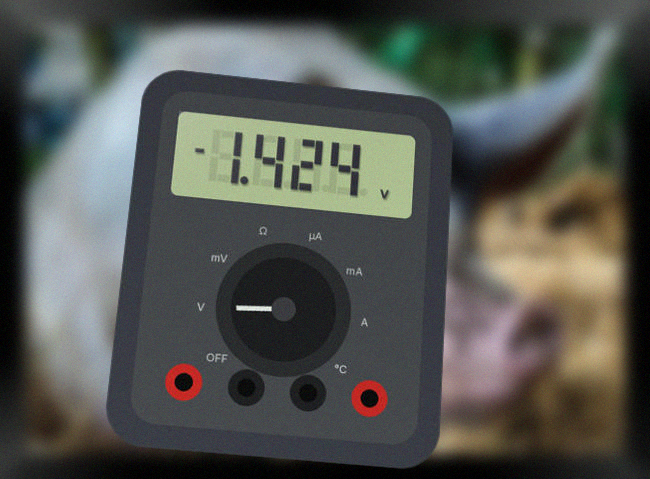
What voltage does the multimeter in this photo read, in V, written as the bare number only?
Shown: -1.424
